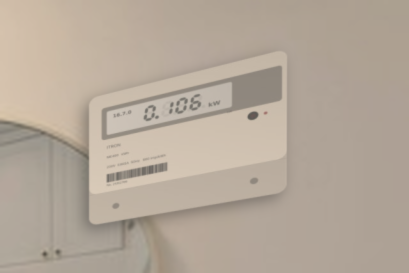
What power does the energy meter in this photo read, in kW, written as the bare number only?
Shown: 0.106
